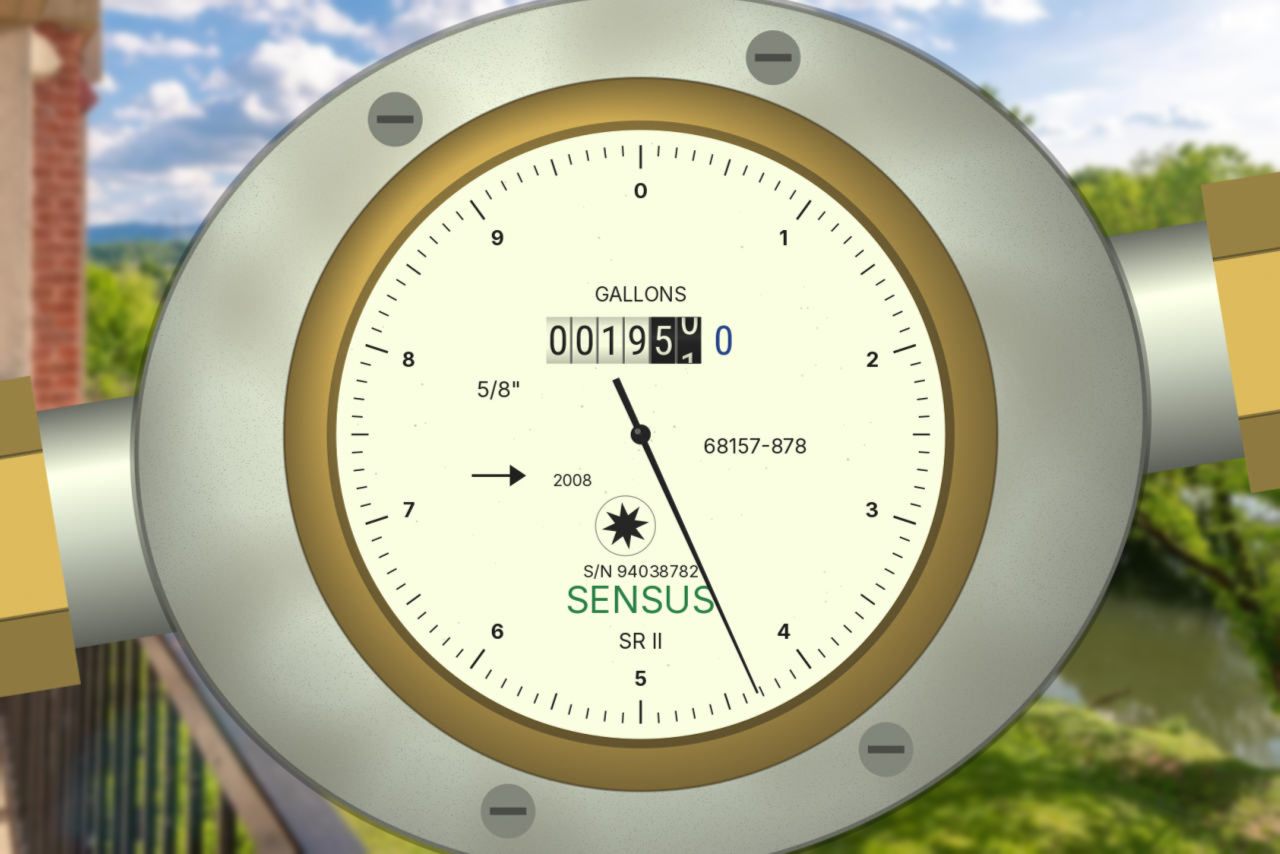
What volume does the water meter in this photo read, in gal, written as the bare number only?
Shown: 19504.3
